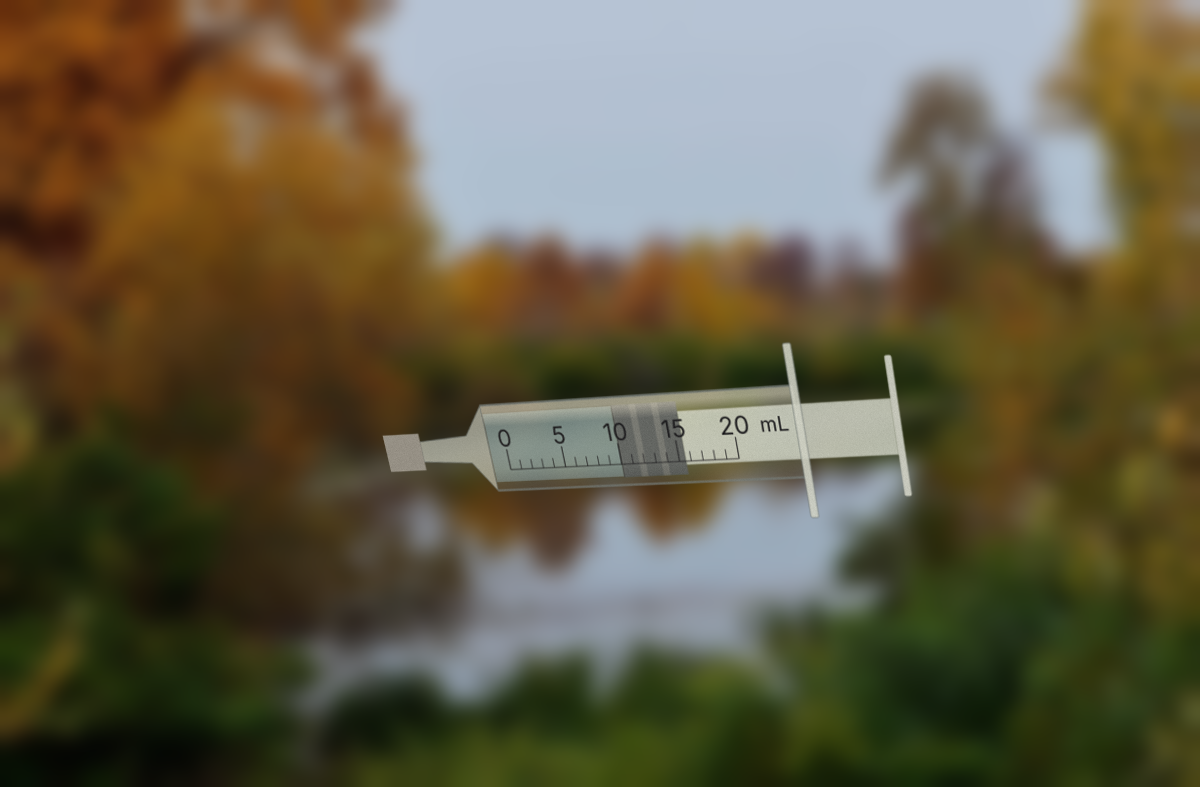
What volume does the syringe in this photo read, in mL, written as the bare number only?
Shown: 10
